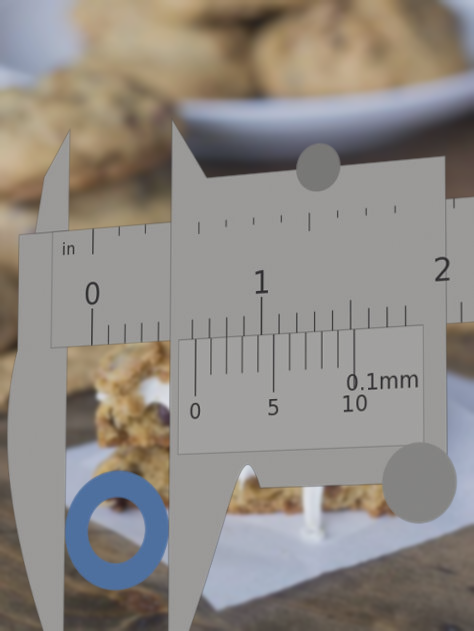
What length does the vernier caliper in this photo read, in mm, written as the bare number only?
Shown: 6.2
